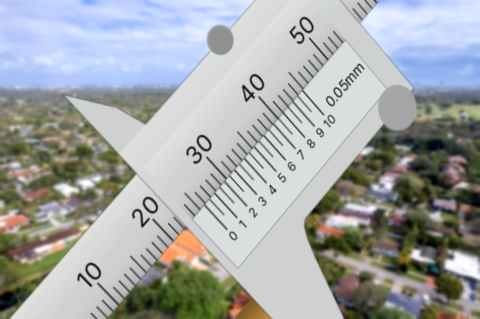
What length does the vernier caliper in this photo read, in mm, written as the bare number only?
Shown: 25.8
